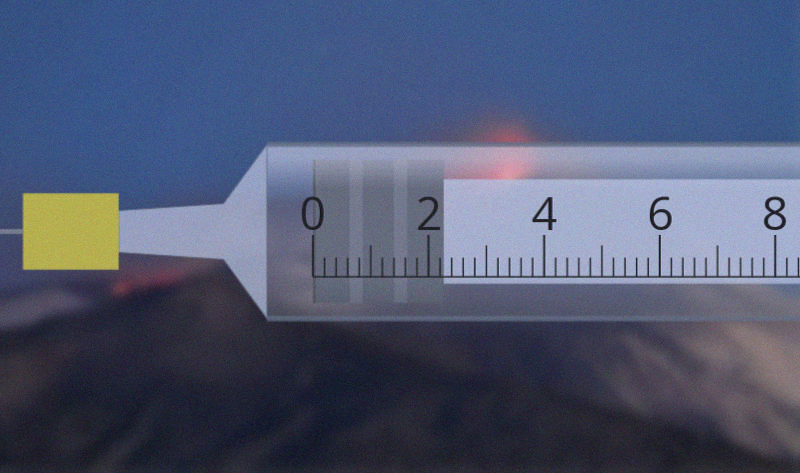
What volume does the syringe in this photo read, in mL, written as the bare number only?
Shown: 0
